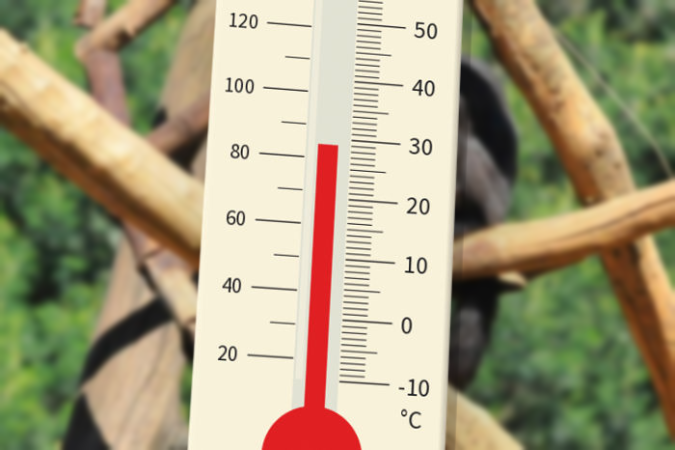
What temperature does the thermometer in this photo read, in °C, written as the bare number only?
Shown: 29
